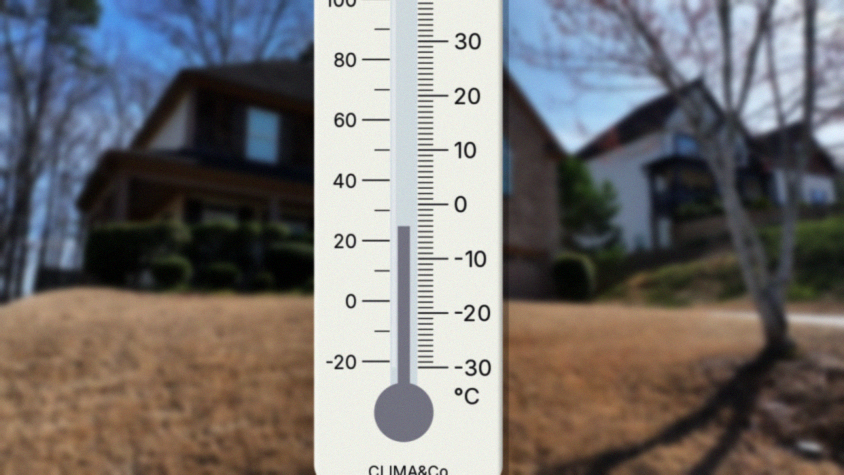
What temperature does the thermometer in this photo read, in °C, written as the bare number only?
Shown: -4
